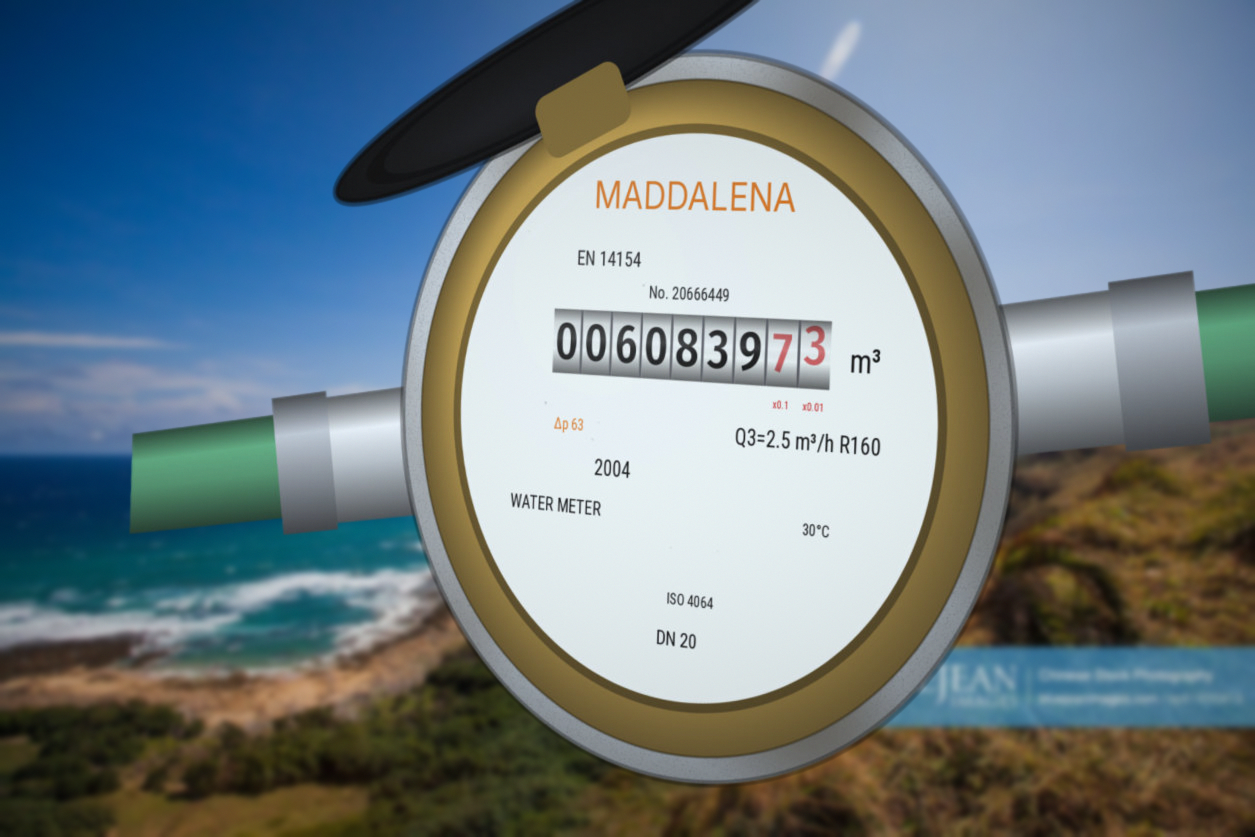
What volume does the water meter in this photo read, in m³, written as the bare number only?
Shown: 60839.73
